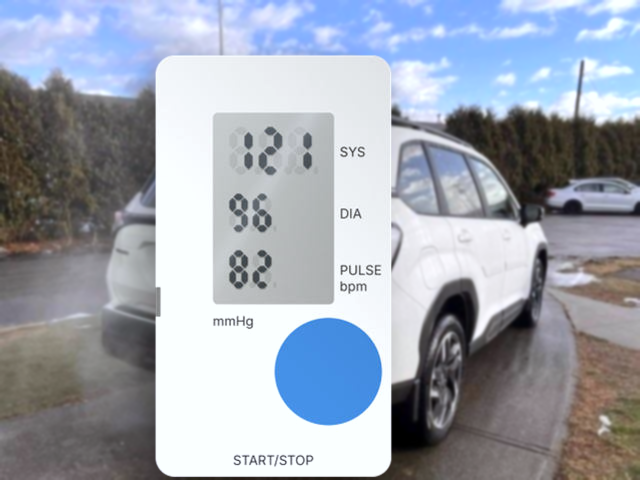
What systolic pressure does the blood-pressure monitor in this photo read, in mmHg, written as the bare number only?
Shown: 121
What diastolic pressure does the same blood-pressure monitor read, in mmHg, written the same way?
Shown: 96
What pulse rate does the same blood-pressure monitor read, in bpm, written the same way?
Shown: 82
